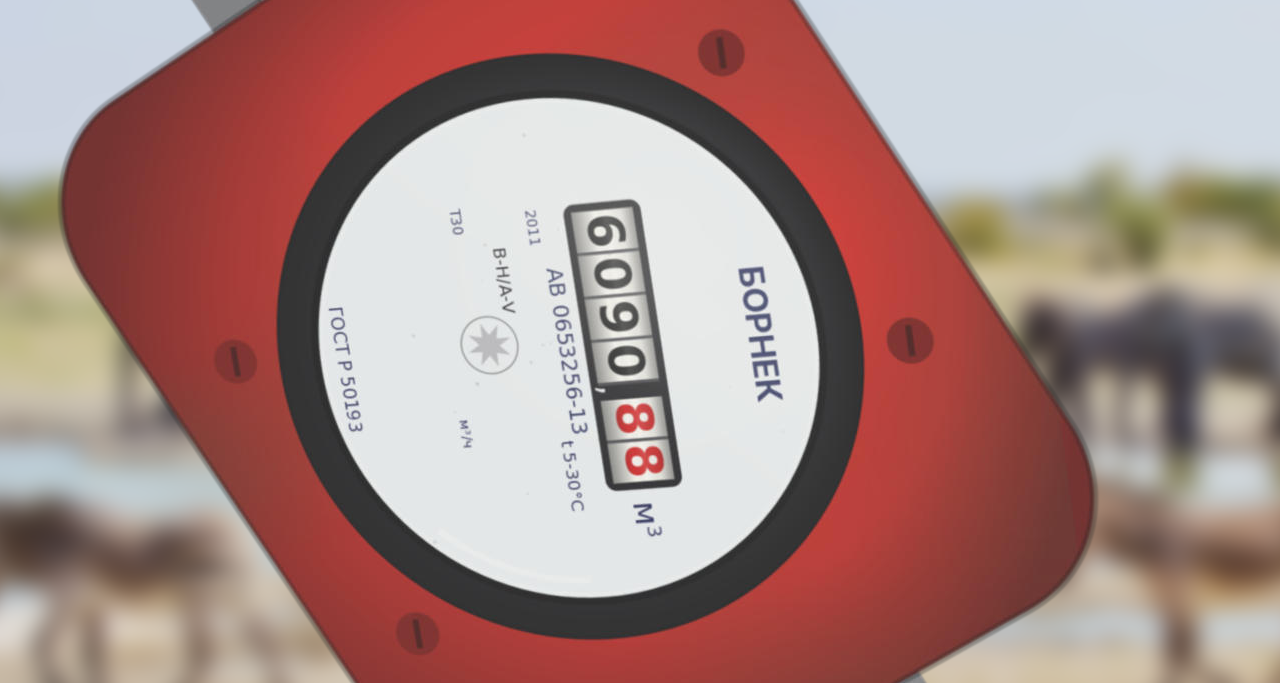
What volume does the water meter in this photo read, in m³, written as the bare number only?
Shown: 6090.88
